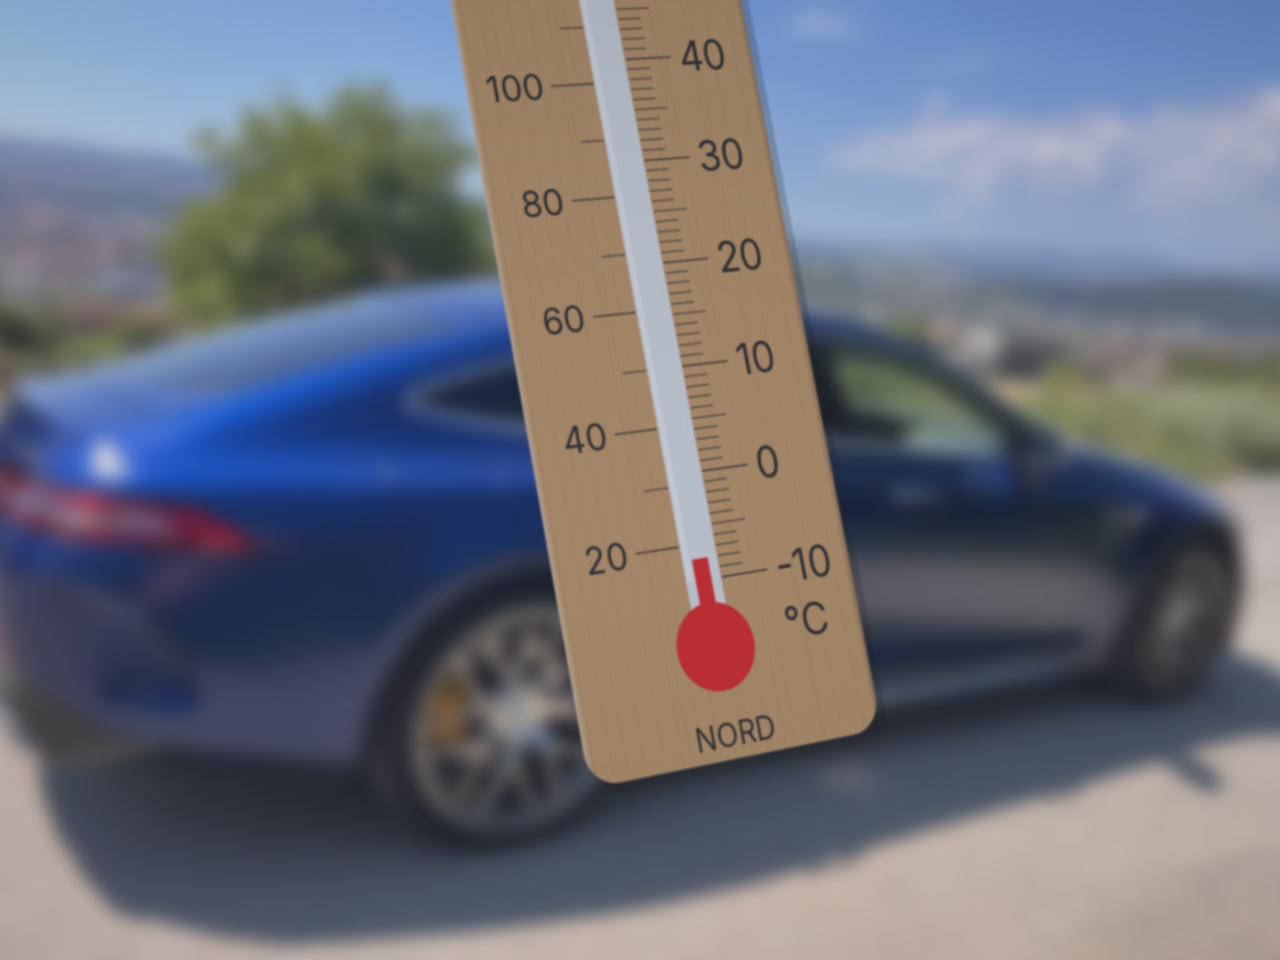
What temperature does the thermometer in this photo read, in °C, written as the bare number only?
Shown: -8
